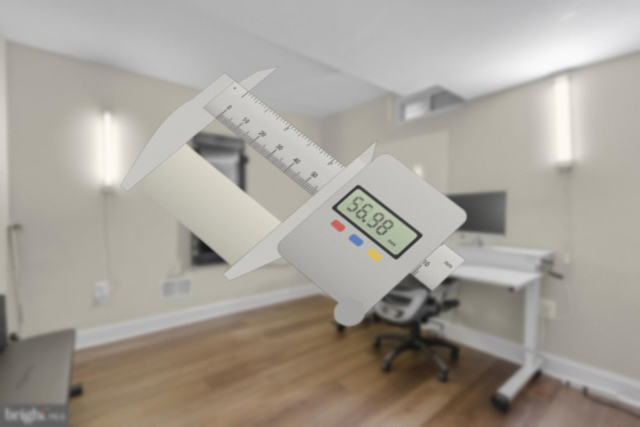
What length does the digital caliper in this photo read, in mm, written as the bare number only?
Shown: 56.98
